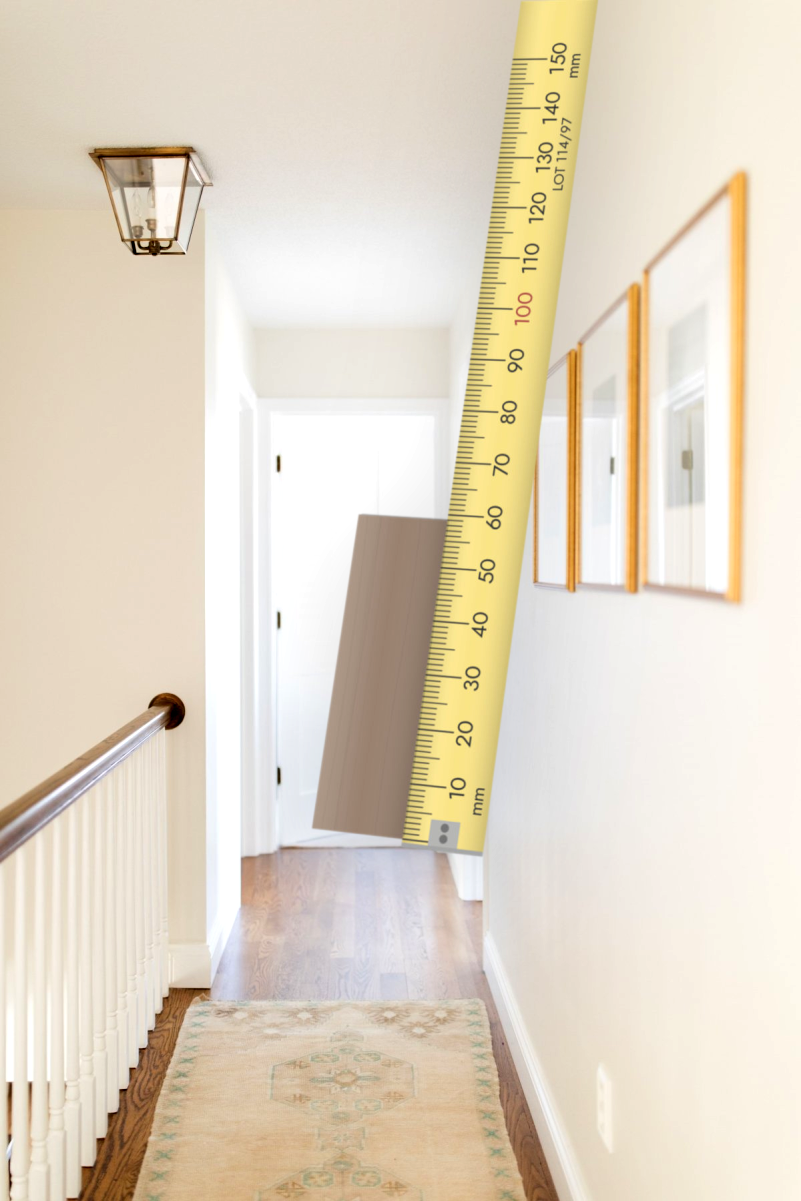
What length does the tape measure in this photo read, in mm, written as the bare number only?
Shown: 59
